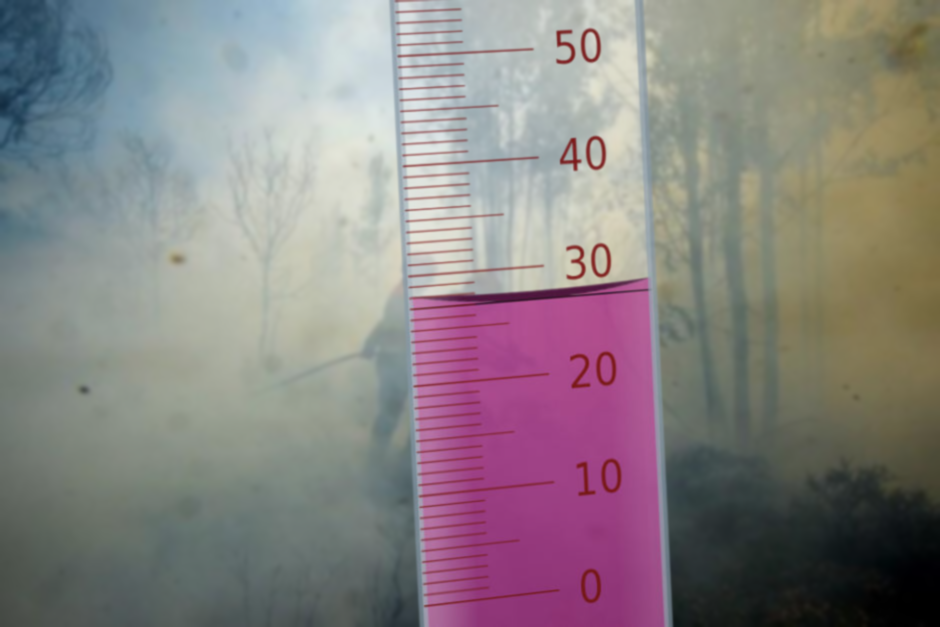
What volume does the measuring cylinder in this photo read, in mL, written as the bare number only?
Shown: 27
